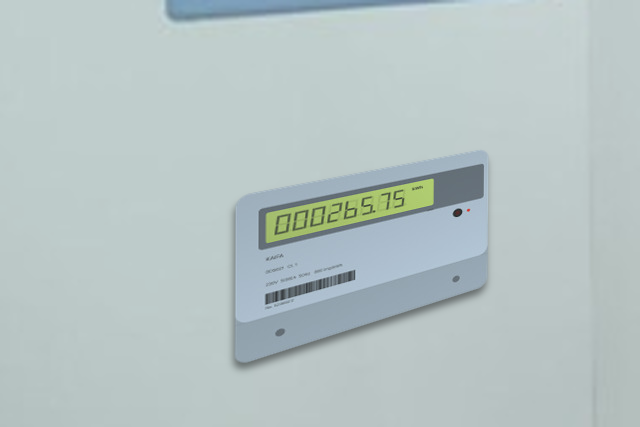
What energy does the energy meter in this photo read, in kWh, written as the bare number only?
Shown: 265.75
